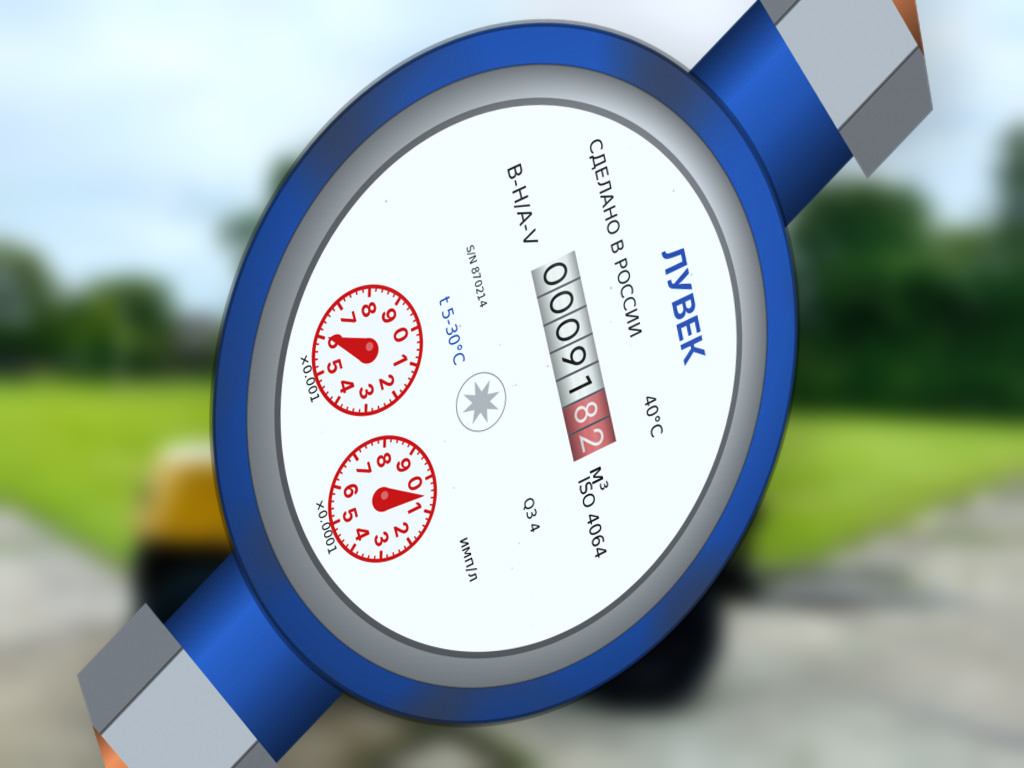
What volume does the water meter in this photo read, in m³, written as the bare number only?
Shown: 91.8260
